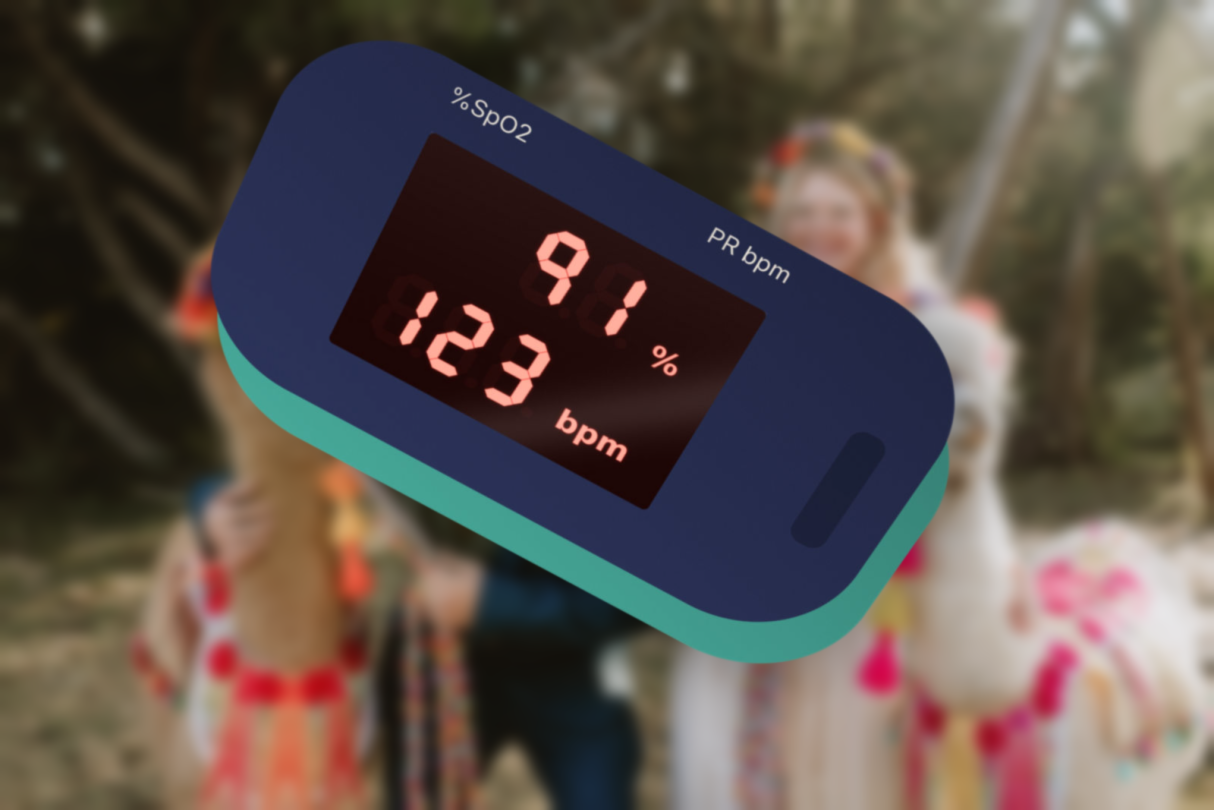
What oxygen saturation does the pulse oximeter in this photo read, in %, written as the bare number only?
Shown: 91
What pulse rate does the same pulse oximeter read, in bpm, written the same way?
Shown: 123
